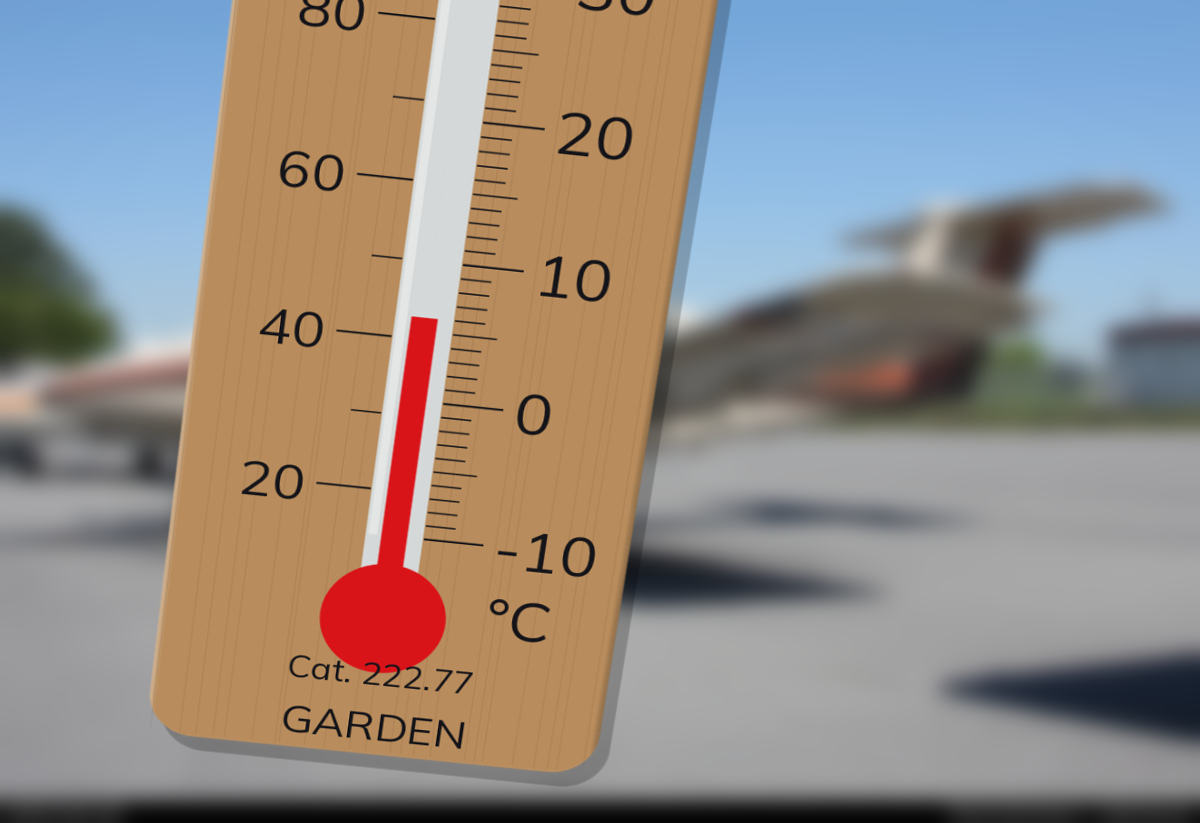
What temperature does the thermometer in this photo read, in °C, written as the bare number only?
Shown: 6
